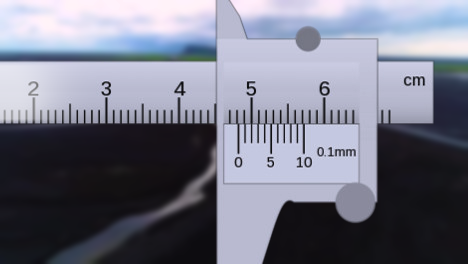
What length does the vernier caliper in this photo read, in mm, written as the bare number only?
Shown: 48.2
